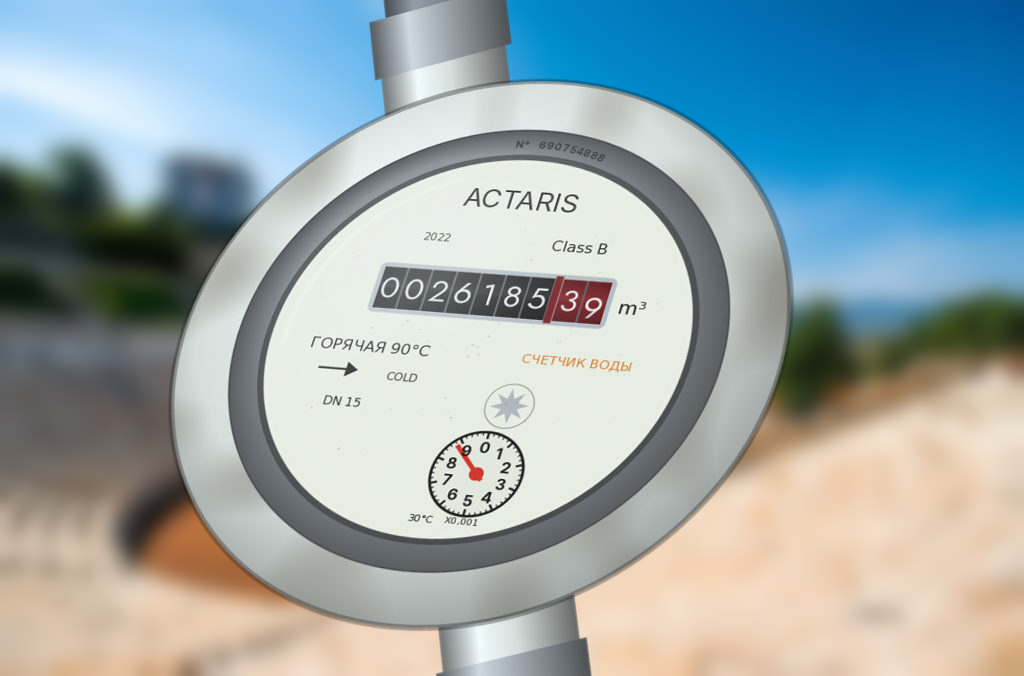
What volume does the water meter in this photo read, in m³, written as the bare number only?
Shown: 26185.388
